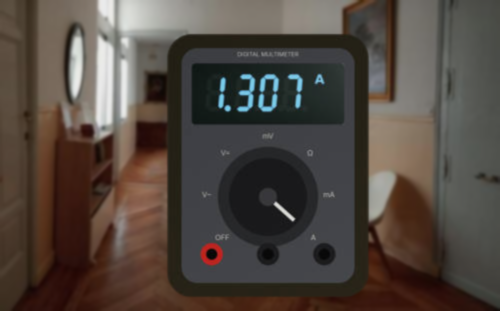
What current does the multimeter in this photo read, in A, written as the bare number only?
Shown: 1.307
